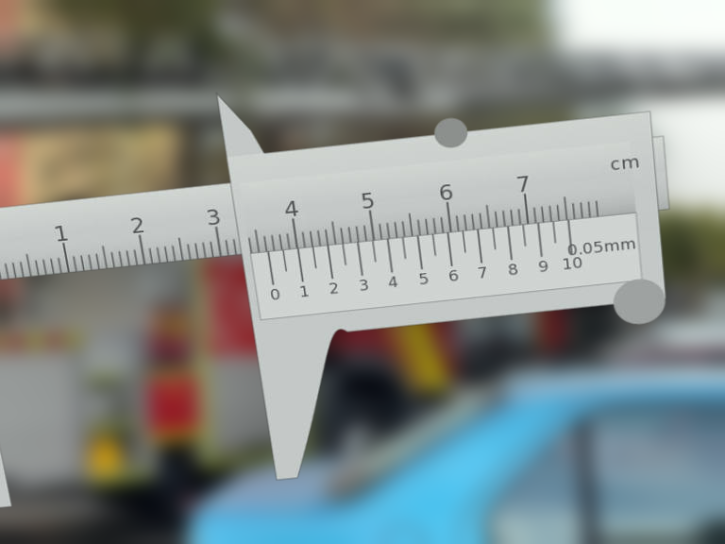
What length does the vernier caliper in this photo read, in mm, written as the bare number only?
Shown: 36.2
